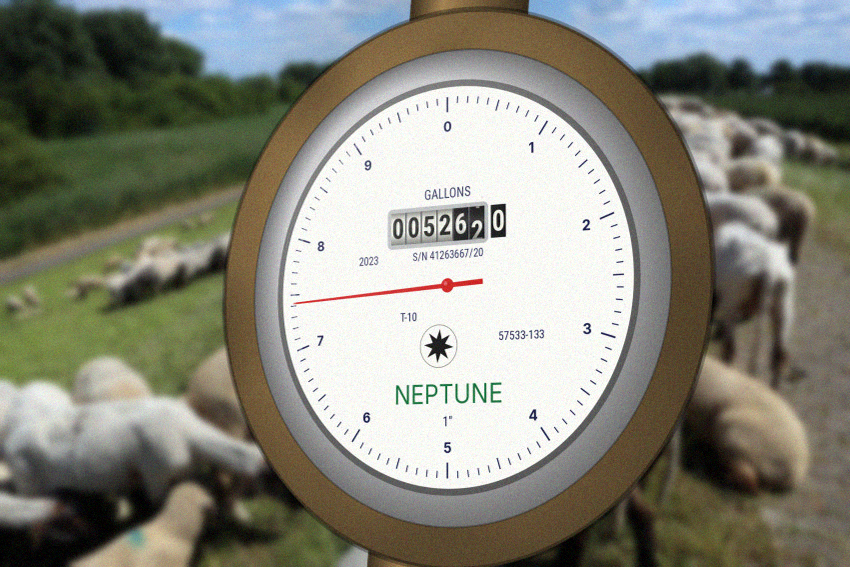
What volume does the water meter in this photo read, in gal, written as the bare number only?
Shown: 52617.4
